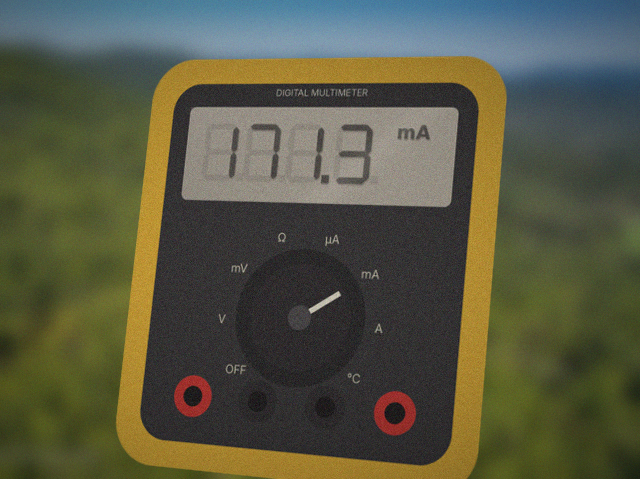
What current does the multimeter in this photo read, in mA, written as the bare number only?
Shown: 171.3
